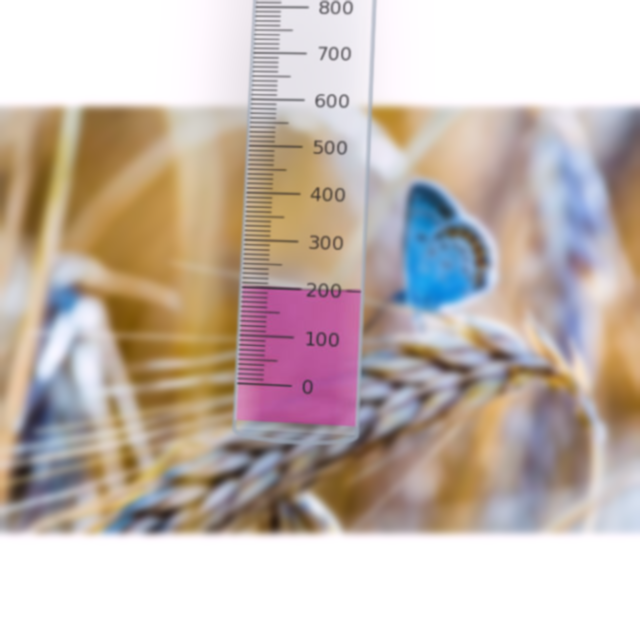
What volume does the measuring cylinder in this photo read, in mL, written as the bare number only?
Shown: 200
